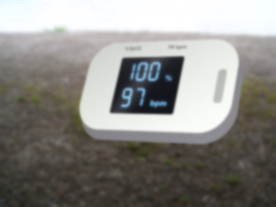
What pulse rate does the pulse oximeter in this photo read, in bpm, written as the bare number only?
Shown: 97
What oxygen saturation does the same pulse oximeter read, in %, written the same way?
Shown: 100
